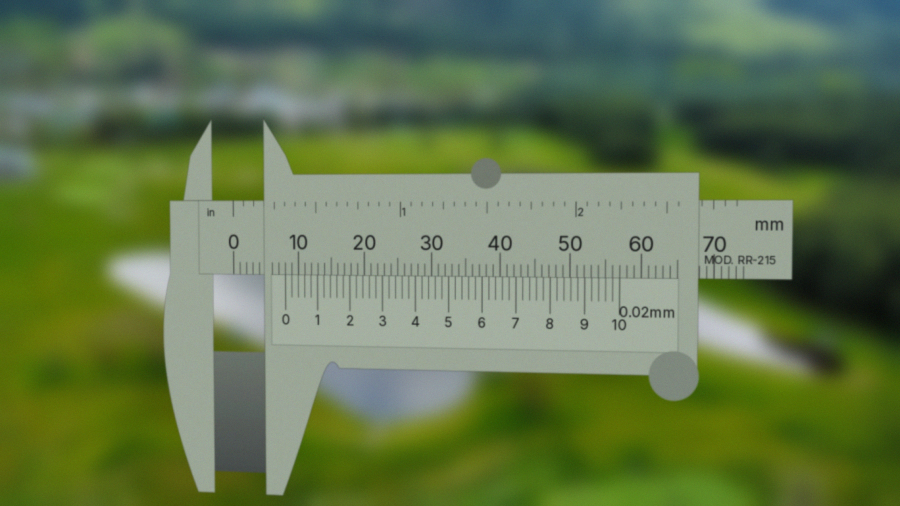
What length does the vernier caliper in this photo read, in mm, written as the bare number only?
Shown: 8.0
